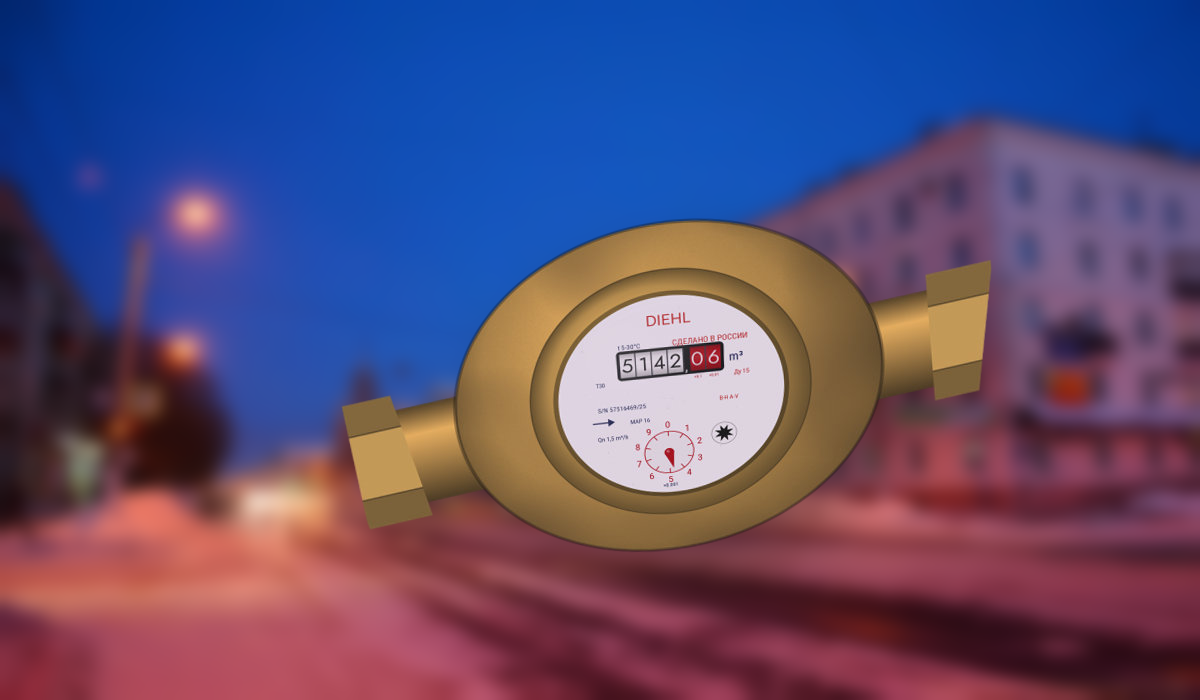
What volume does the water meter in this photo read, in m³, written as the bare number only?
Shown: 5142.064
